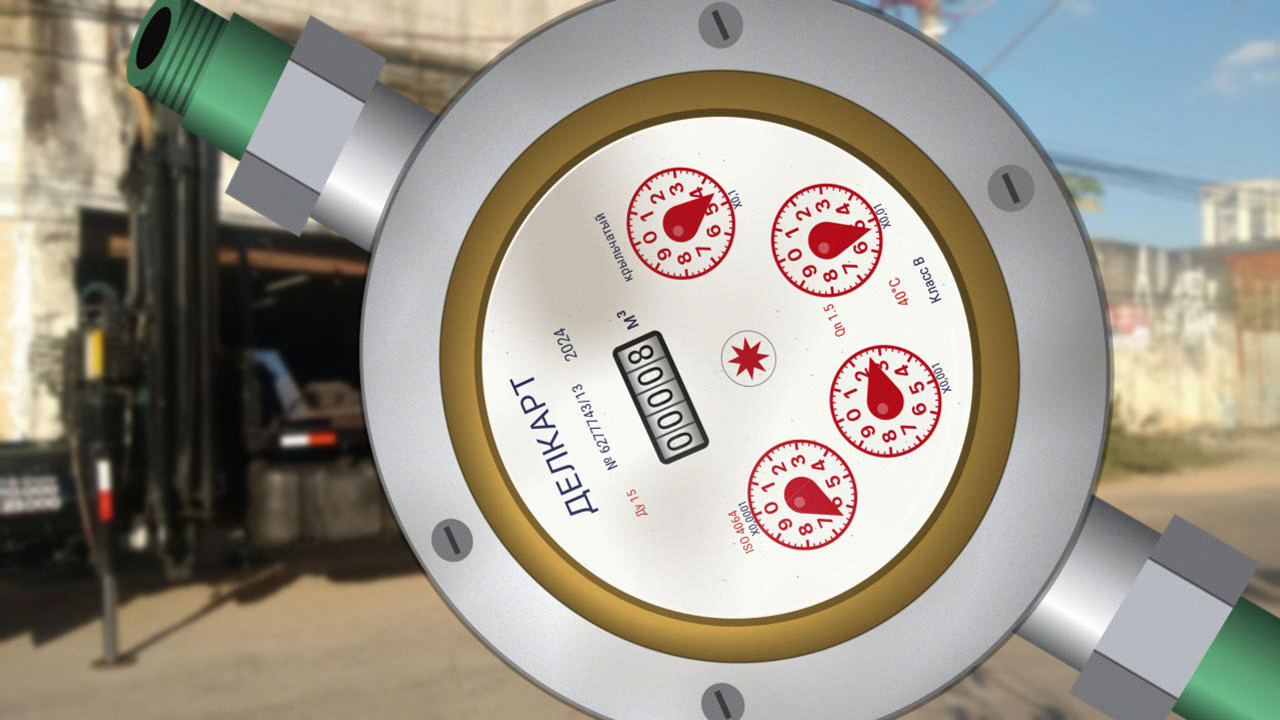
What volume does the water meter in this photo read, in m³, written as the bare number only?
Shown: 8.4526
